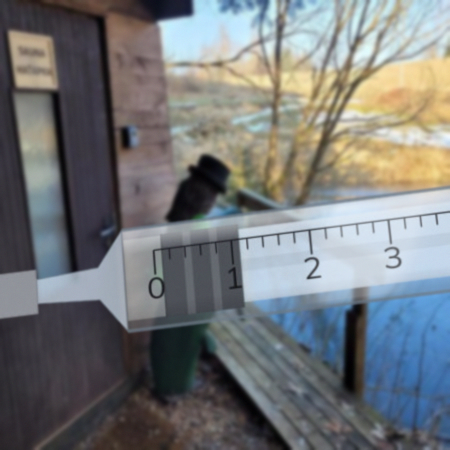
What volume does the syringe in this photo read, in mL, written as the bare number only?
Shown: 0.1
